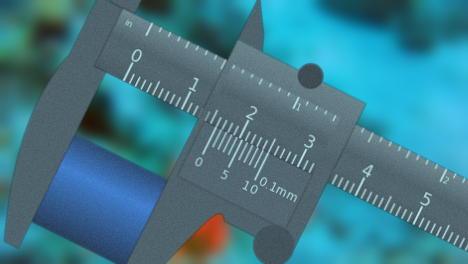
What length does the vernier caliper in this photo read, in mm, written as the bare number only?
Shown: 16.0
